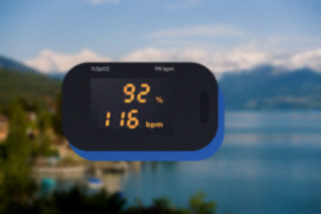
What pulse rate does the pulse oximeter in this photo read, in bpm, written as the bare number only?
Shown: 116
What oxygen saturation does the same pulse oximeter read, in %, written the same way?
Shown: 92
